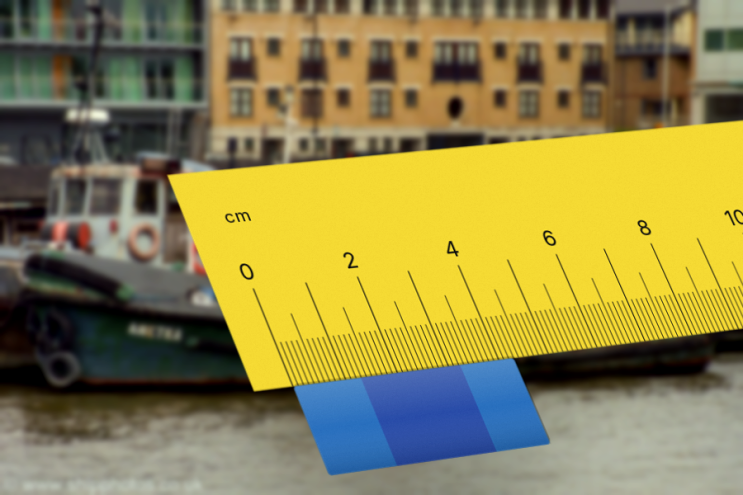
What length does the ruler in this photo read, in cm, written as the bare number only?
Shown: 4.3
